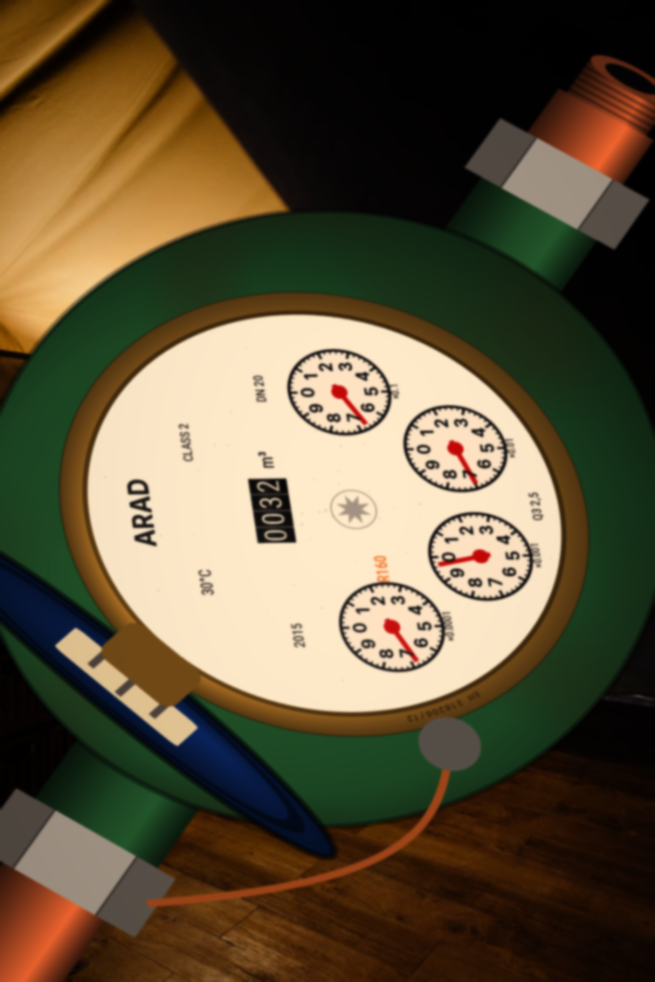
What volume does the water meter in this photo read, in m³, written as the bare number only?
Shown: 32.6696
